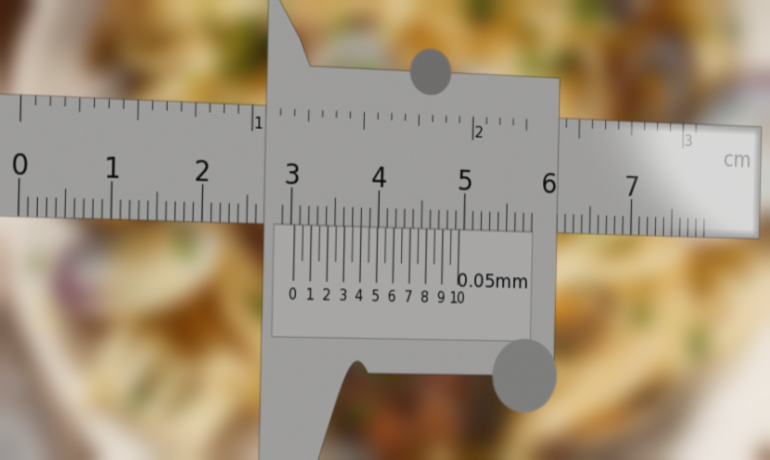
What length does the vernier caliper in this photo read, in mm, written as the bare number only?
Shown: 30.4
